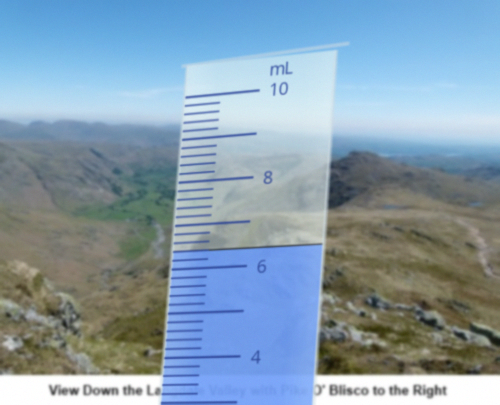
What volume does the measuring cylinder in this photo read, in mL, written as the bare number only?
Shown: 6.4
